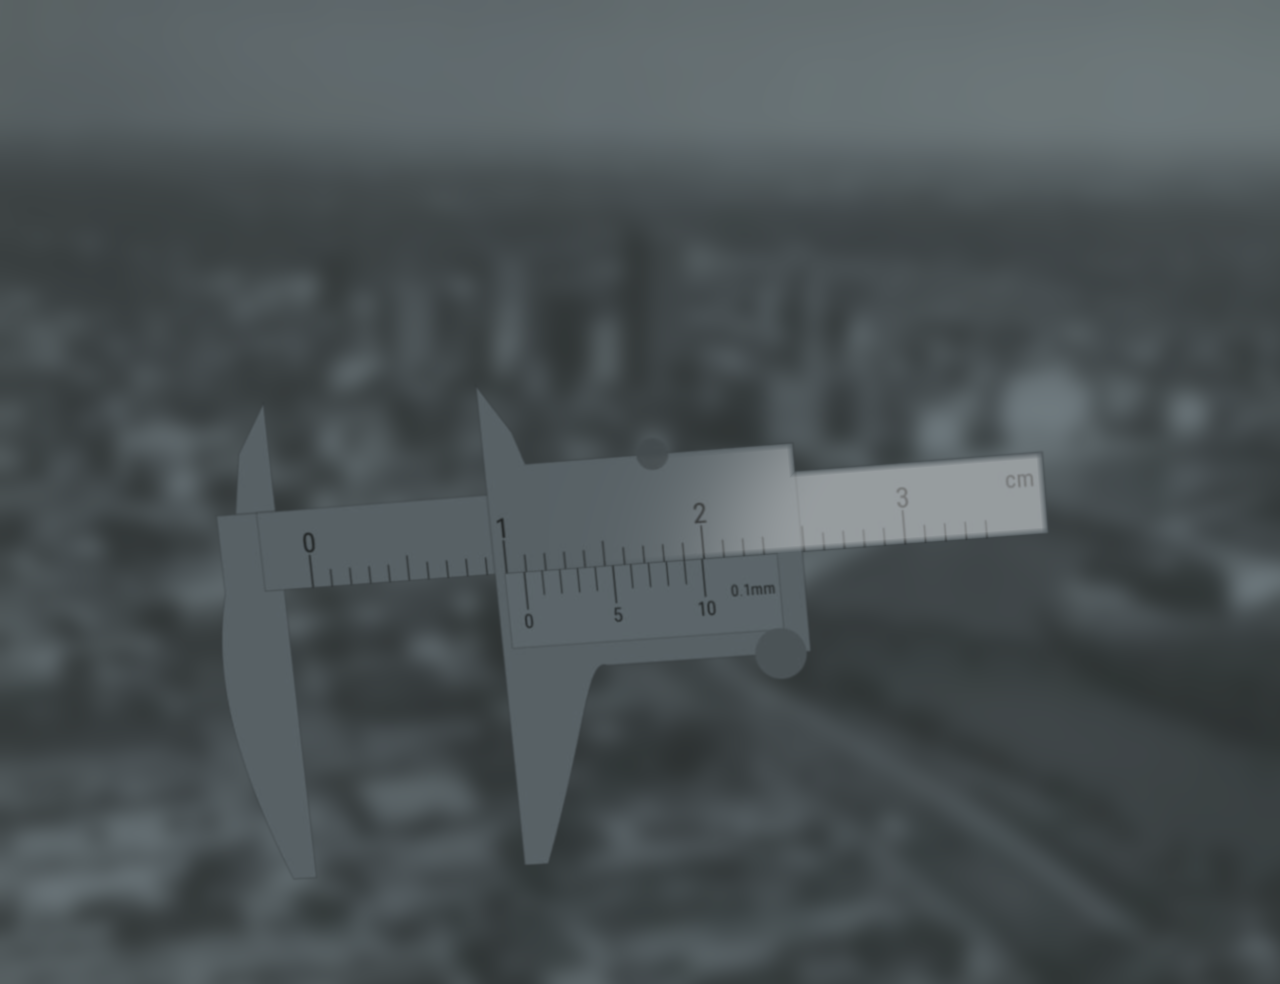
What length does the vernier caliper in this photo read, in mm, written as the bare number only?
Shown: 10.9
